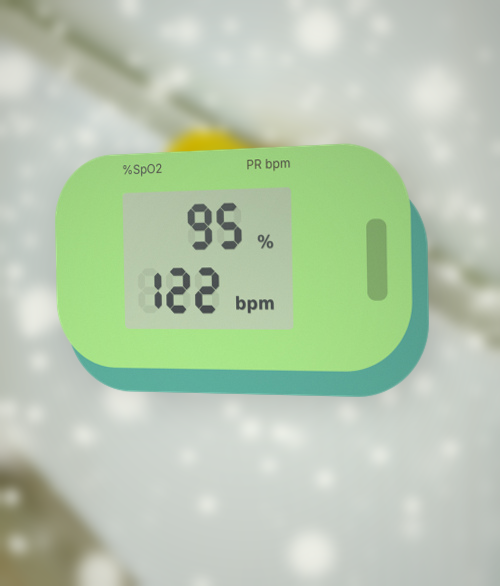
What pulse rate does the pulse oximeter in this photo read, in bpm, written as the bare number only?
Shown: 122
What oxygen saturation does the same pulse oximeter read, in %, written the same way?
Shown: 95
